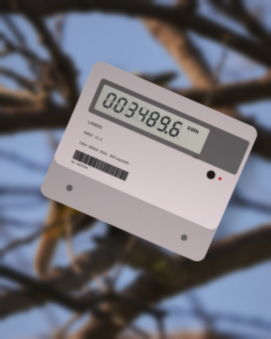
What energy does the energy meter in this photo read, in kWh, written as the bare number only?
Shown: 3489.6
